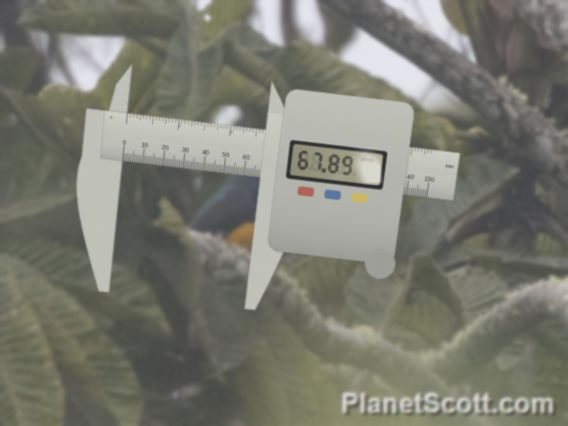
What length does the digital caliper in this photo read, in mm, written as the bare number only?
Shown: 67.89
